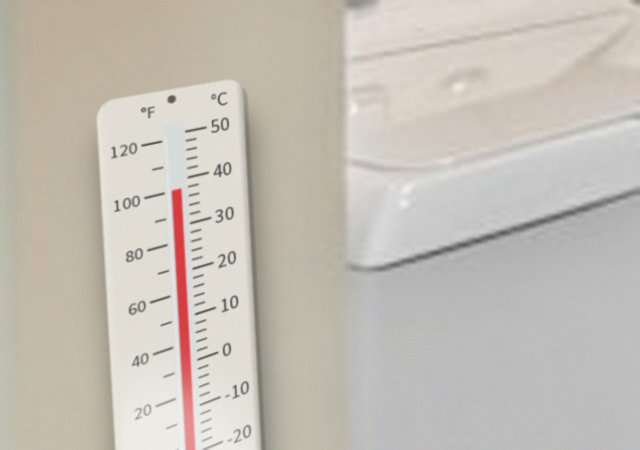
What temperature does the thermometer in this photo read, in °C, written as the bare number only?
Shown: 38
